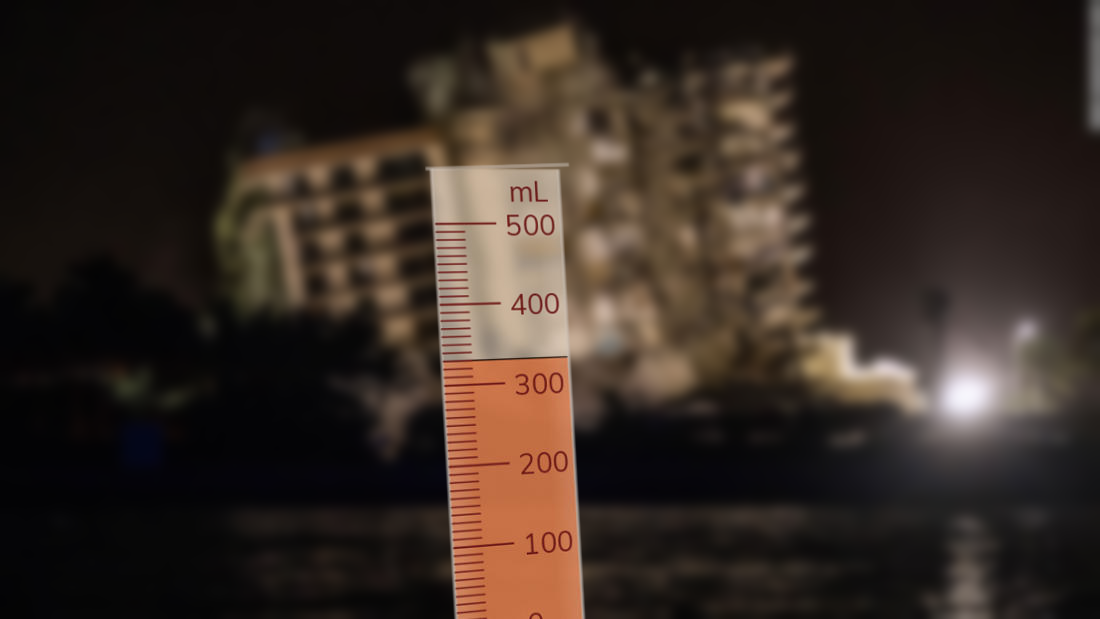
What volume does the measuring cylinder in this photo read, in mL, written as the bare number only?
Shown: 330
